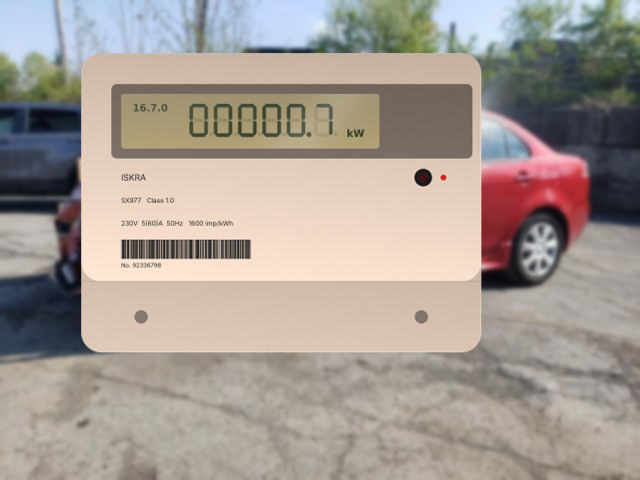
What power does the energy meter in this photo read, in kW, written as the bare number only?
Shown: 0.7
